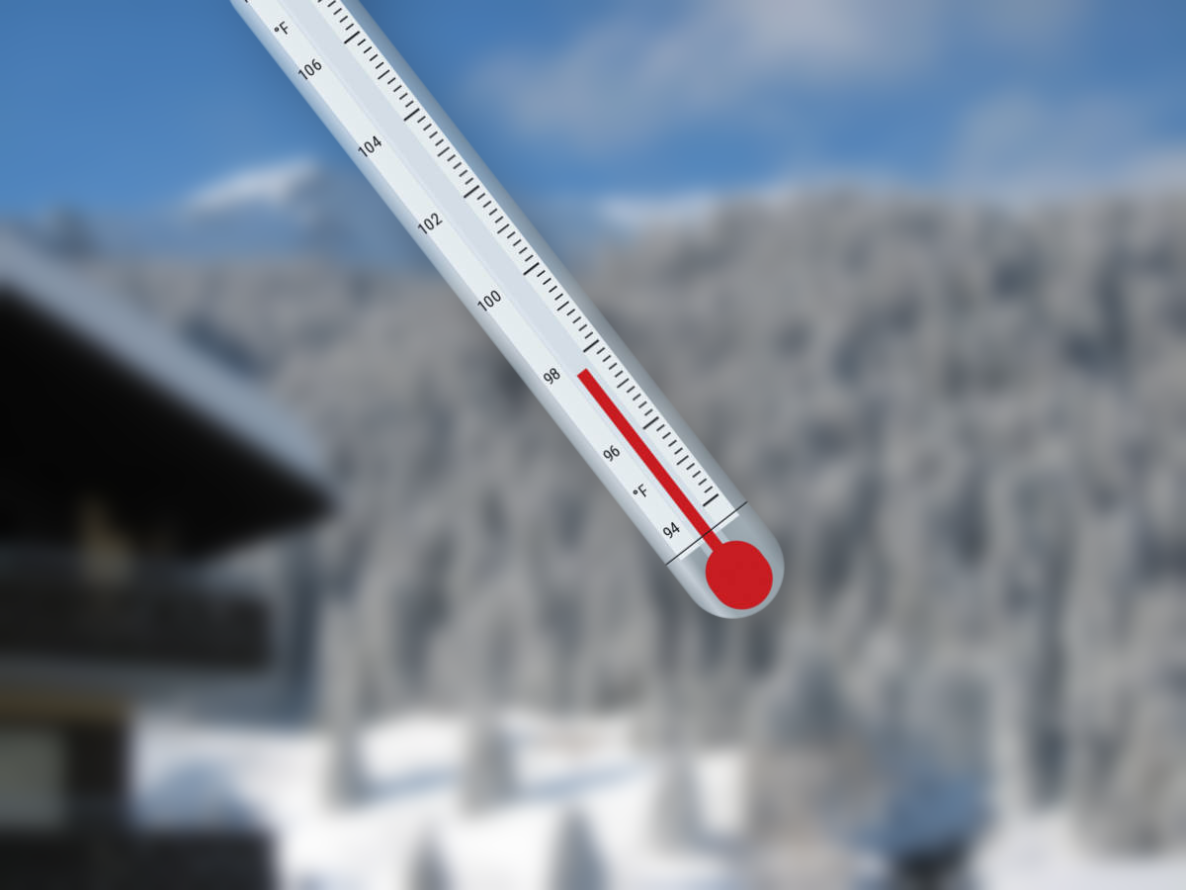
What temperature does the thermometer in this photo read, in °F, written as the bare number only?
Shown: 97.7
